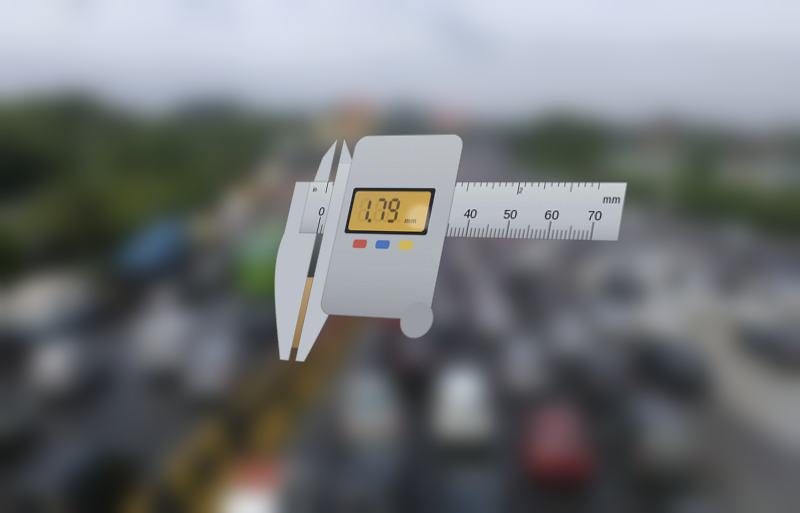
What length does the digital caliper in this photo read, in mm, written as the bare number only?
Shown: 1.79
